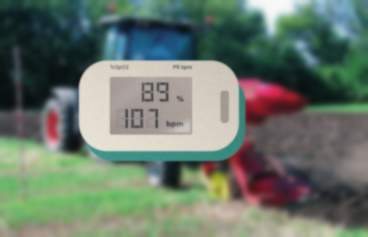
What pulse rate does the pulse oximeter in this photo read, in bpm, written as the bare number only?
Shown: 107
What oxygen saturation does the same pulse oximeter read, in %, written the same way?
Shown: 89
